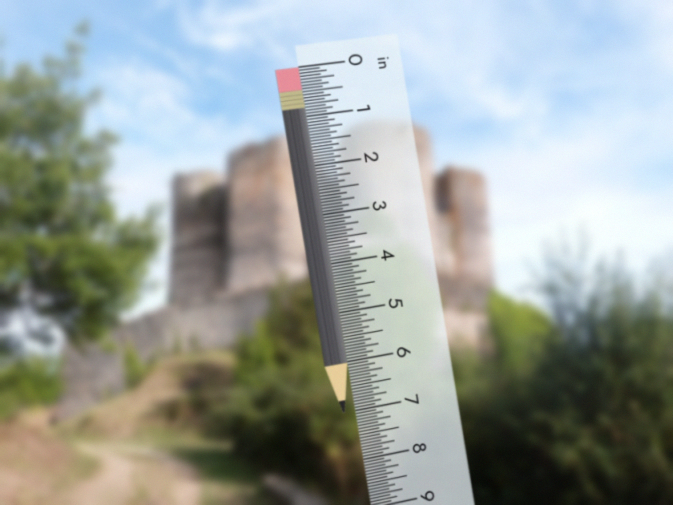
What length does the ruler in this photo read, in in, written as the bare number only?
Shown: 7
